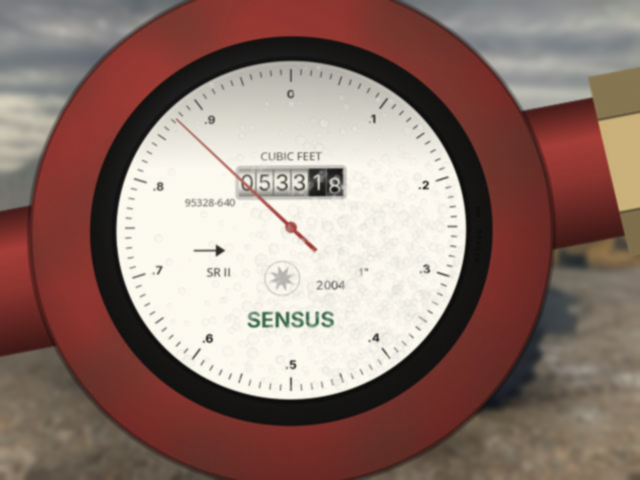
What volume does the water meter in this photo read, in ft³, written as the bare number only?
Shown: 53317.87
